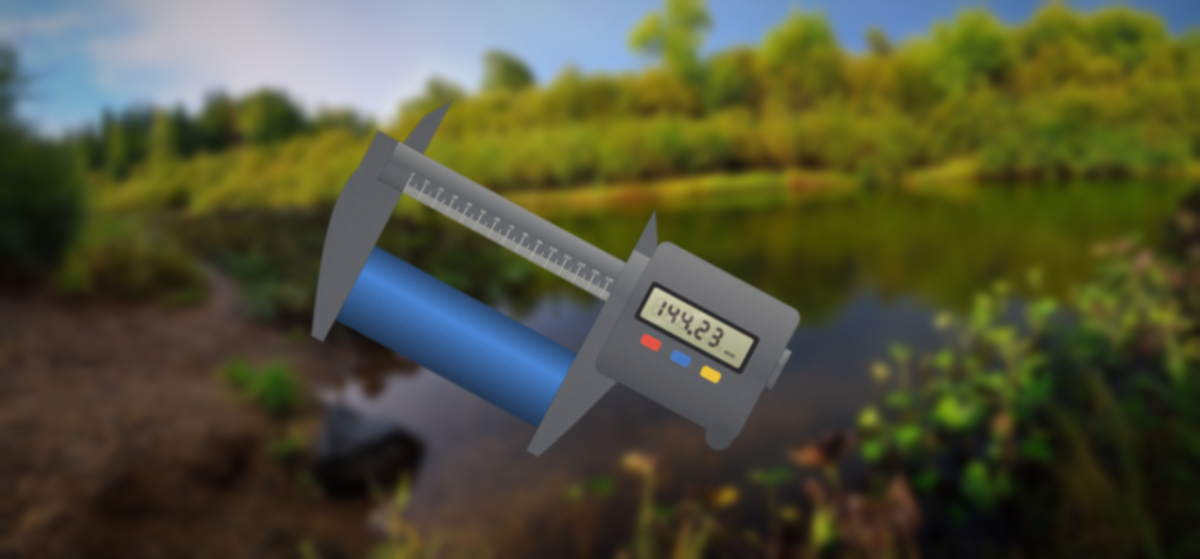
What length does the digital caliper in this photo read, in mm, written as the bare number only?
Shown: 144.23
